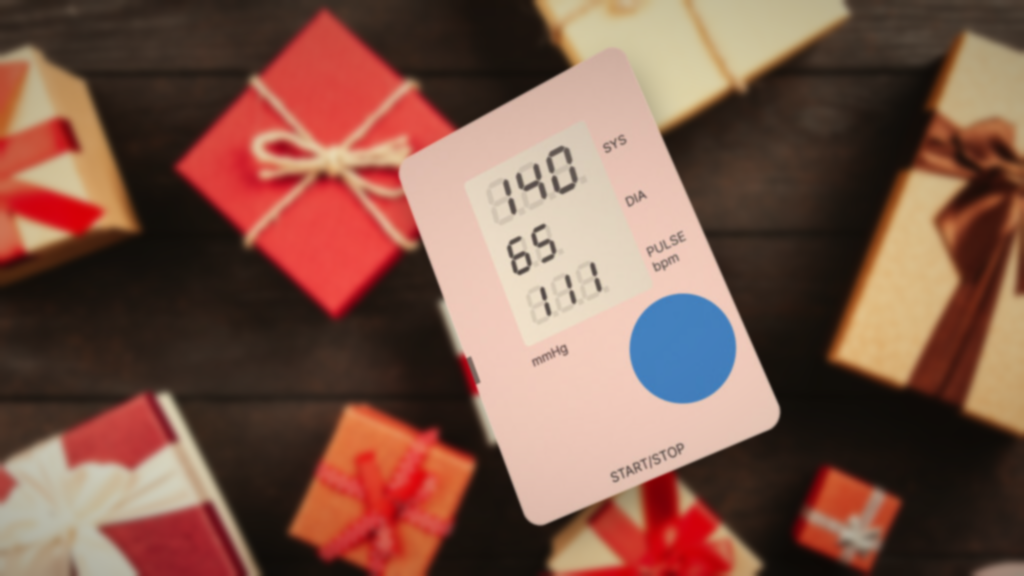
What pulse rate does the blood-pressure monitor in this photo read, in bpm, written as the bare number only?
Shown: 111
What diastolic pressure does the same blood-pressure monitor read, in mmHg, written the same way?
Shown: 65
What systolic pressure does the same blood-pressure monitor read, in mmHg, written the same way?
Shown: 140
